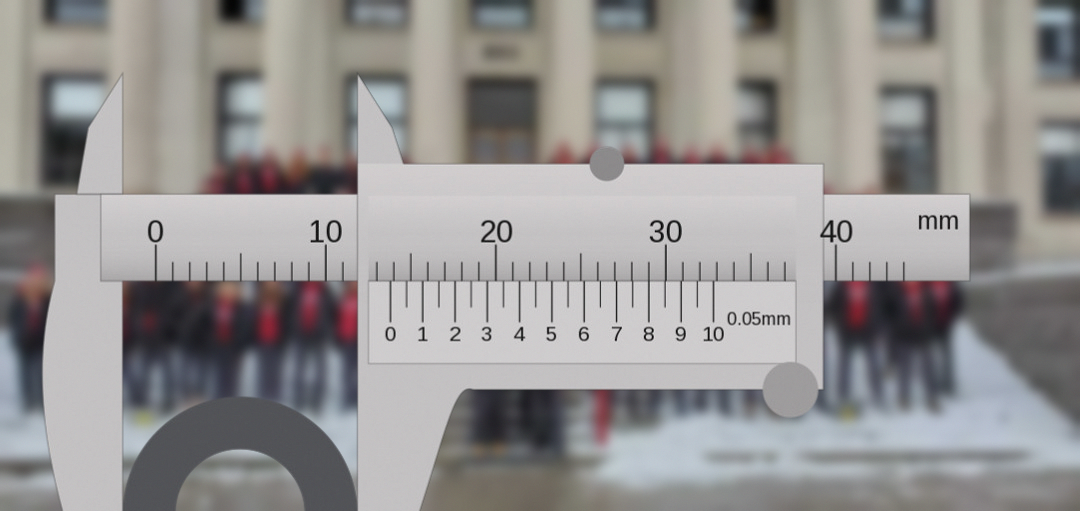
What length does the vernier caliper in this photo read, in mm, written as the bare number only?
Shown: 13.8
